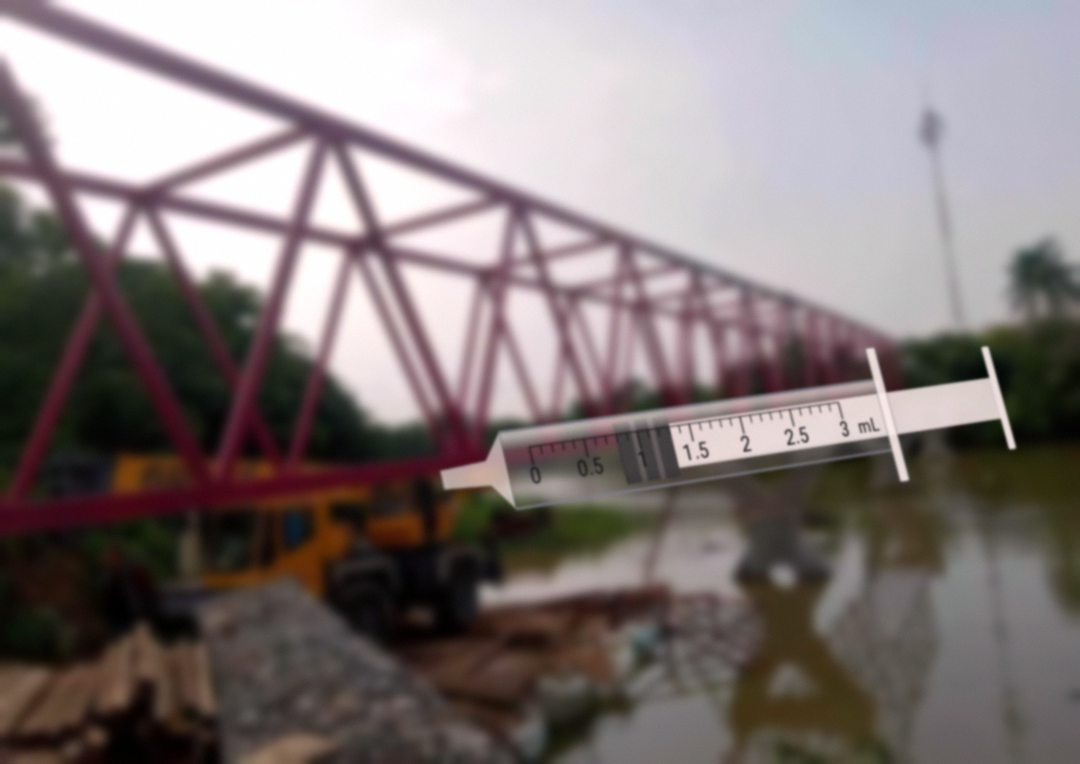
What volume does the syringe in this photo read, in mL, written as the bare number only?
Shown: 0.8
